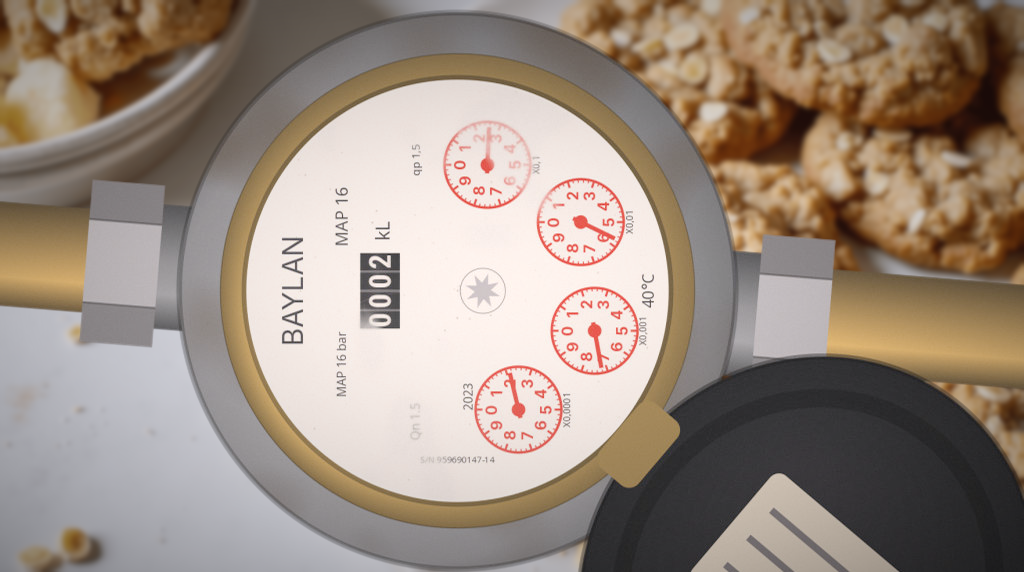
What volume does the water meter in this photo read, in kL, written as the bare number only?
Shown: 2.2572
